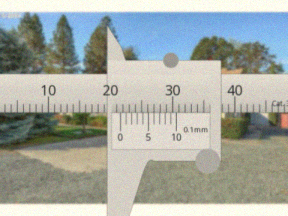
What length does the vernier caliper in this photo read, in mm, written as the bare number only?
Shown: 21.6
